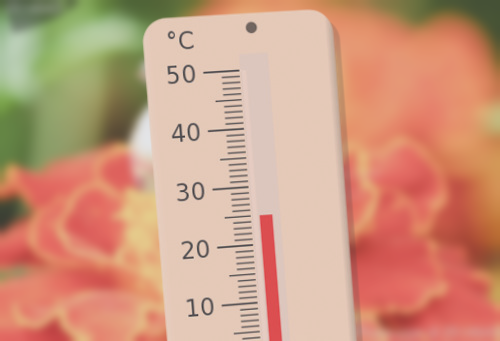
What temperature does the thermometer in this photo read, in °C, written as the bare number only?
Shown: 25
